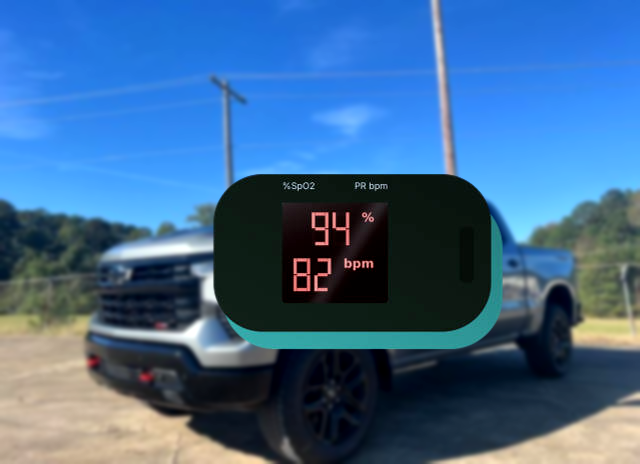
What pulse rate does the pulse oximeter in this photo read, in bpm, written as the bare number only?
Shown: 82
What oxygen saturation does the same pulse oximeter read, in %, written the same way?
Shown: 94
